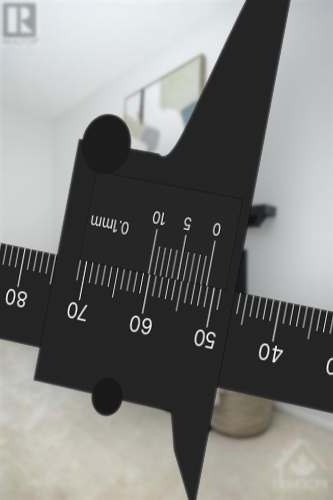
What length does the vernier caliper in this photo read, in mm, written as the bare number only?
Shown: 51.2
